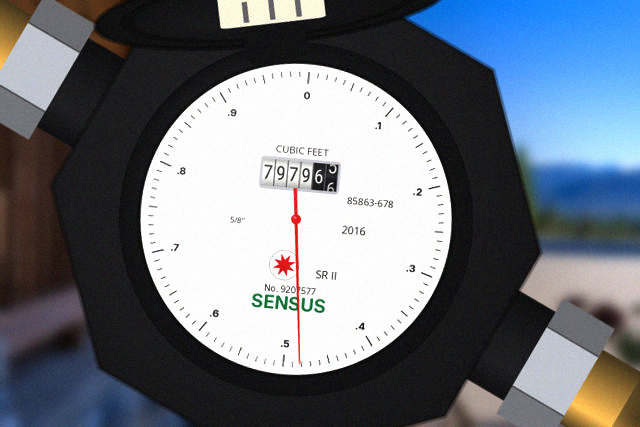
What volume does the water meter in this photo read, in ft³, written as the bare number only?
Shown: 797965.48
